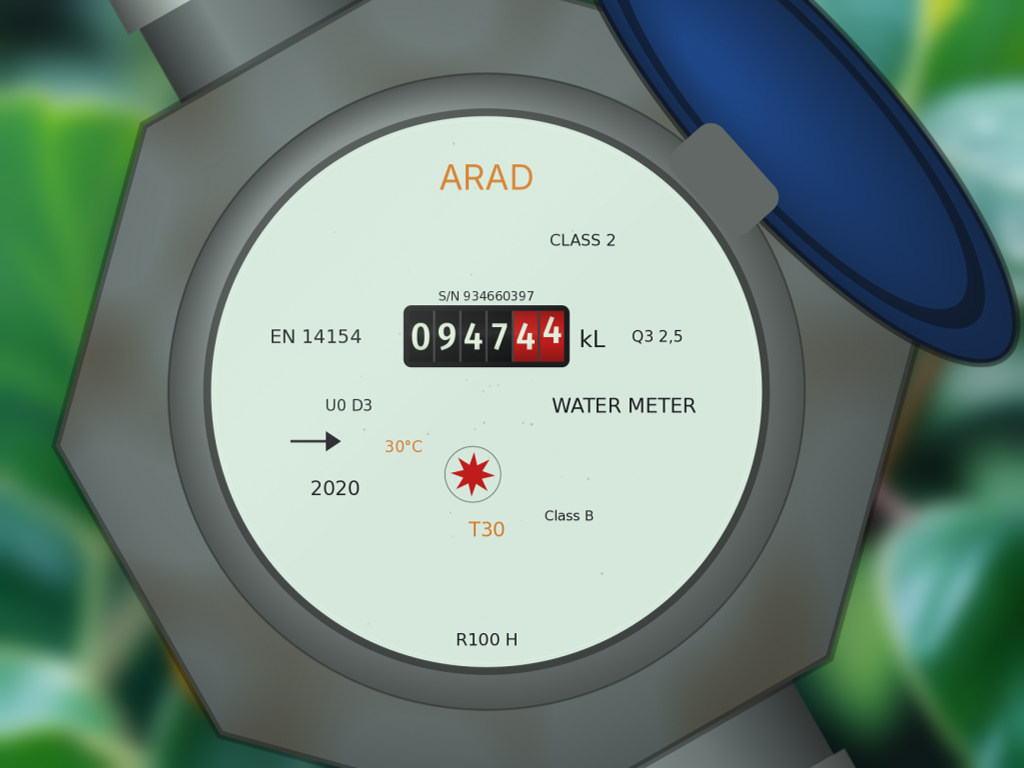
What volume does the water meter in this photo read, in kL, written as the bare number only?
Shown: 947.44
